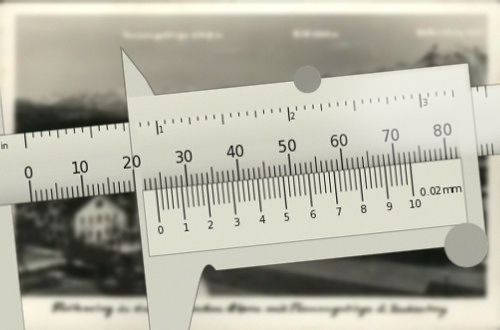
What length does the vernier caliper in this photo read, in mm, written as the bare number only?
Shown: 24.0
